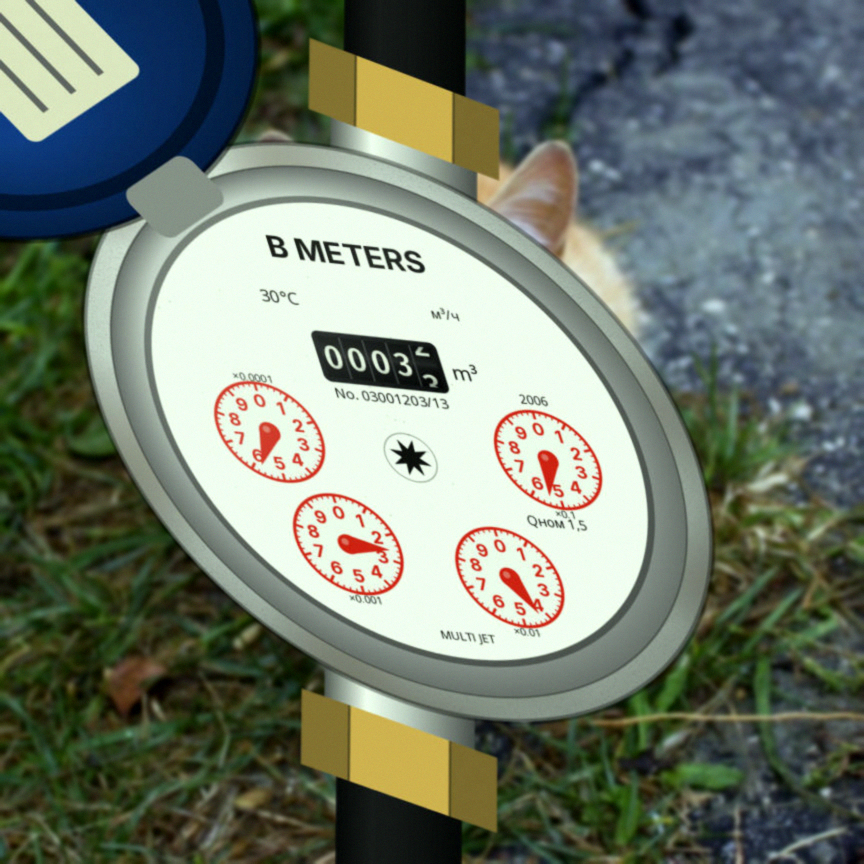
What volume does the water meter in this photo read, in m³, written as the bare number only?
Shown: 32.5425
